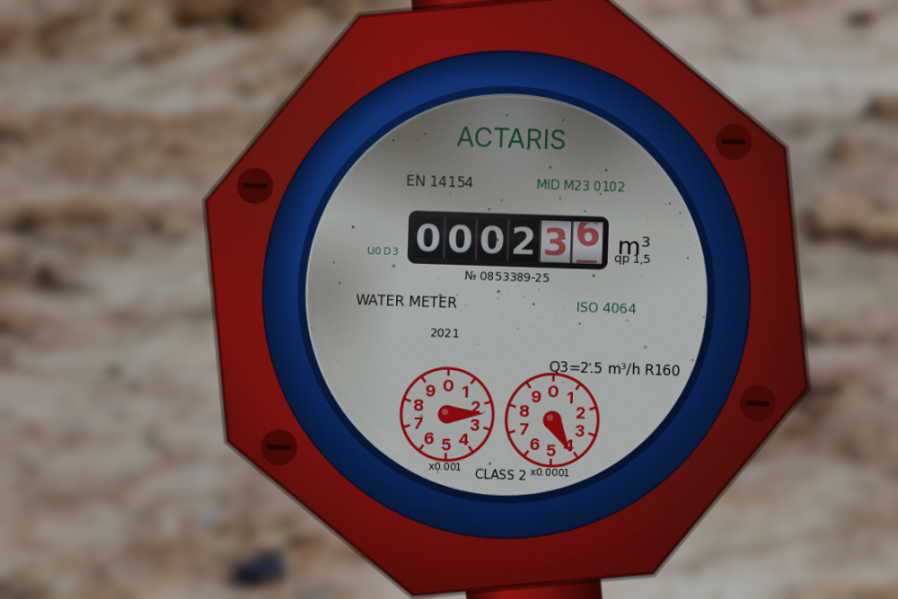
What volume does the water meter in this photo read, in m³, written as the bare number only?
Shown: 2.3624
